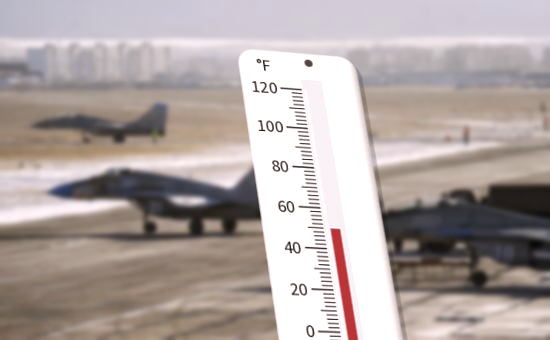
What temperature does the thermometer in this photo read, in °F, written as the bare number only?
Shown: 50
